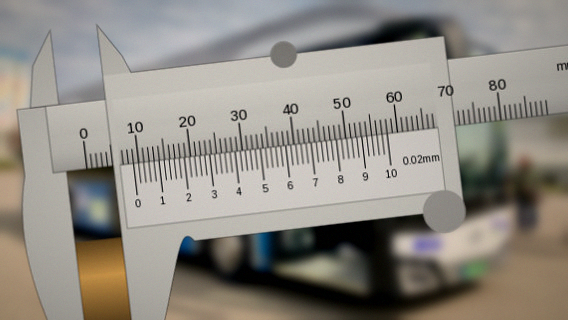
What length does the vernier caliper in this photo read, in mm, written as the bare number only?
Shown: 9.0
